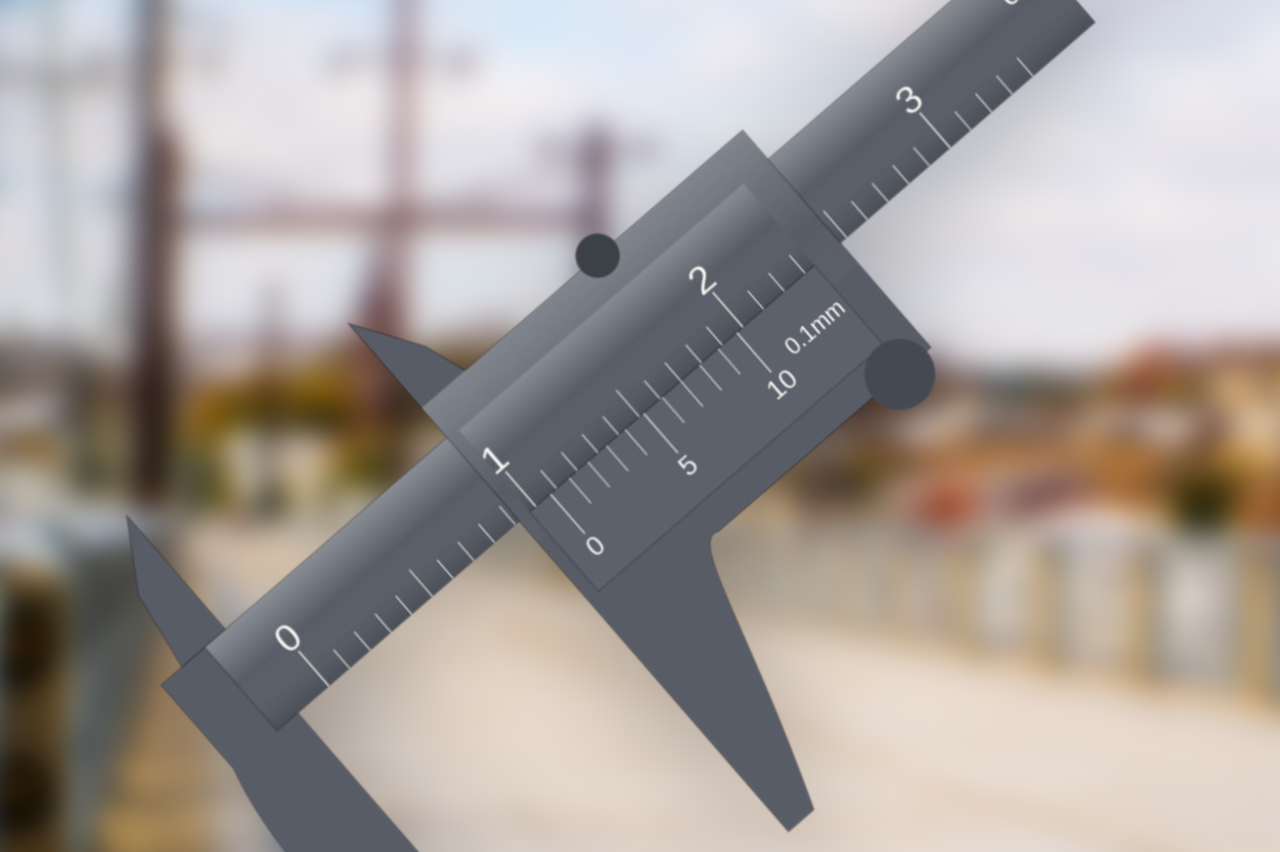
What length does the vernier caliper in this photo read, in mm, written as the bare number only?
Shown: 10.7
